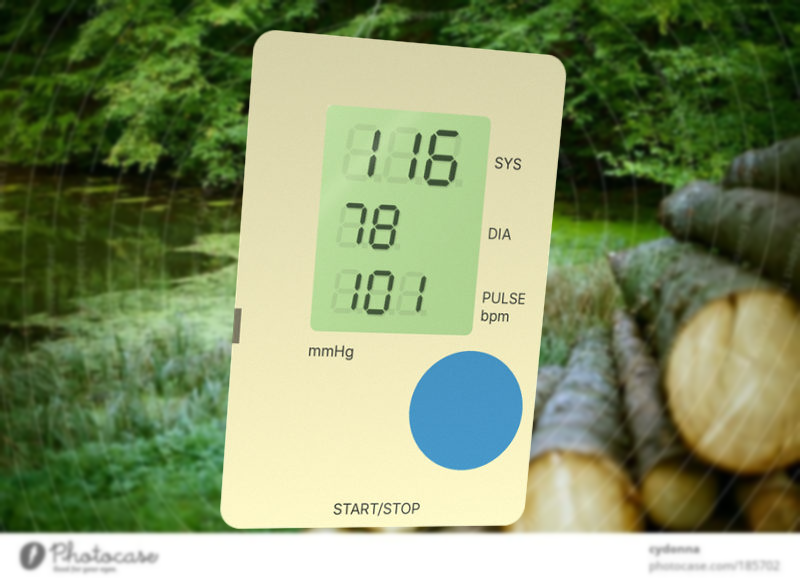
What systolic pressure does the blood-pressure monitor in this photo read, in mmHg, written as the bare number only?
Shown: 116
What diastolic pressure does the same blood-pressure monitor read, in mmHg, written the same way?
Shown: 78
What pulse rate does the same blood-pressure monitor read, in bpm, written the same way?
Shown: 101
